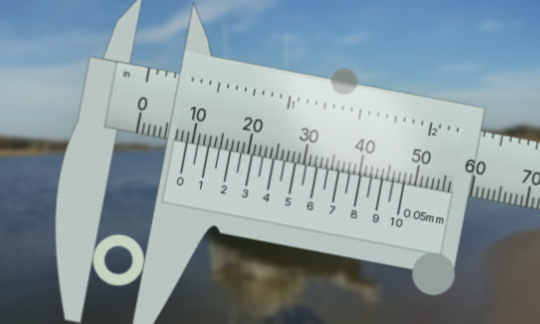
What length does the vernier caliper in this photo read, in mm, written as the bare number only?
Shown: 9.0
